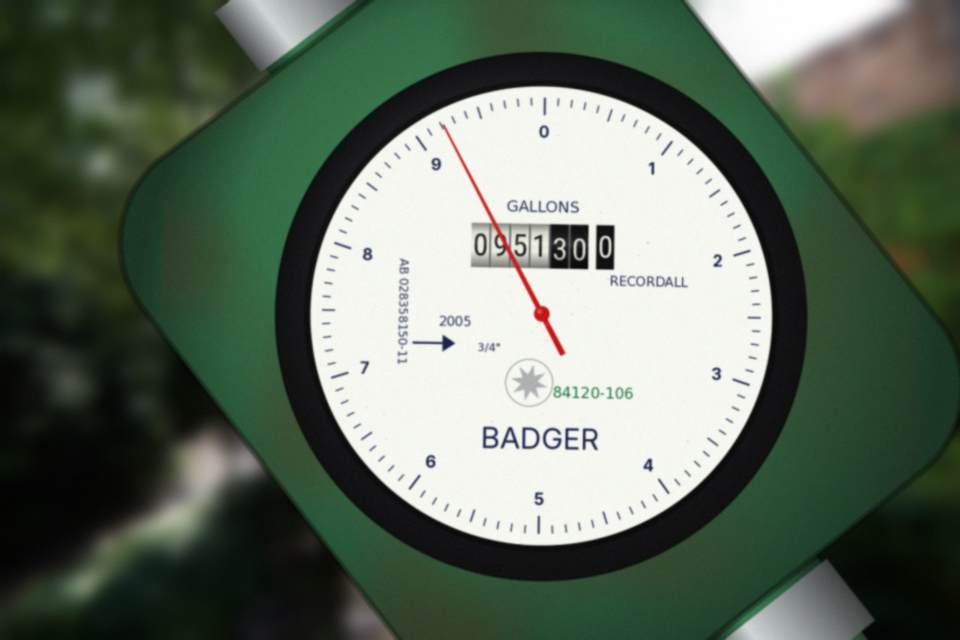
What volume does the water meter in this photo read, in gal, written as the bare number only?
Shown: 951299.2
